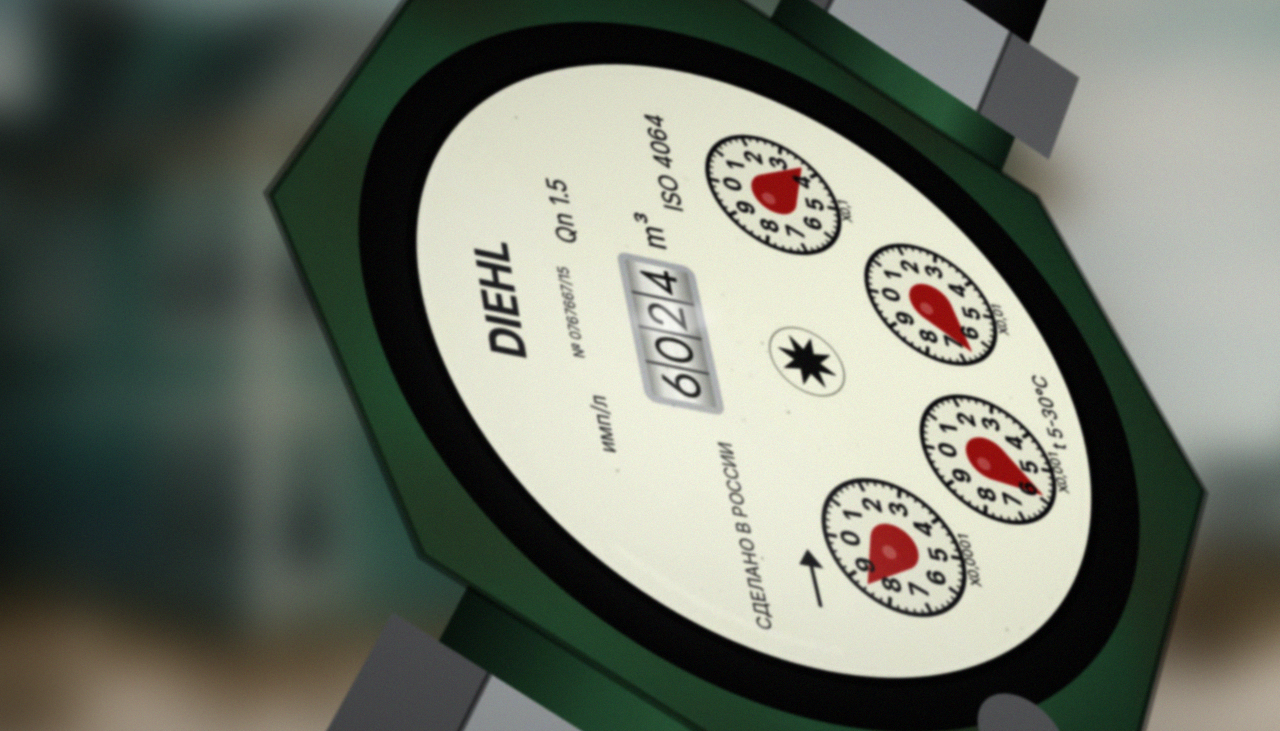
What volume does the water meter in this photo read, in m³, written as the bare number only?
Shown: 6024.3658
